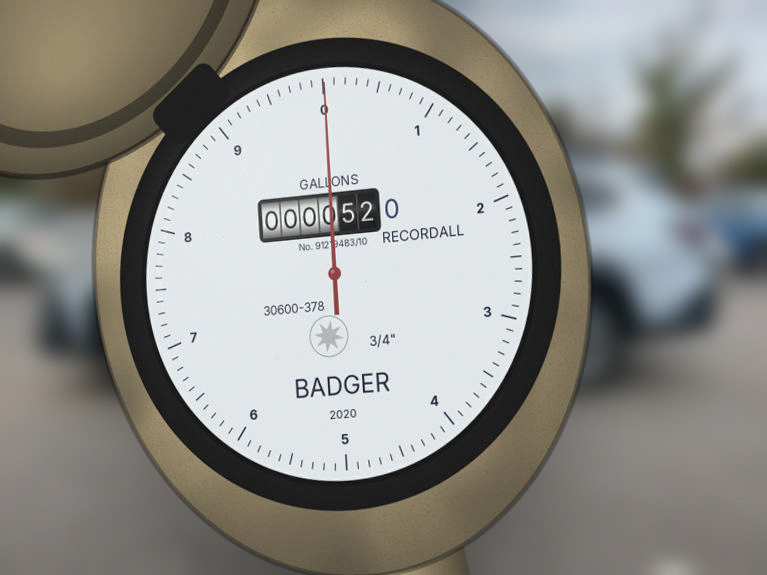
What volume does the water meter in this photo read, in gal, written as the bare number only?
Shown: 520.0
